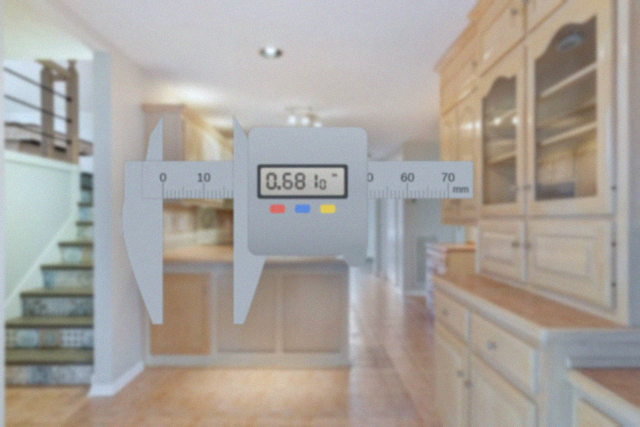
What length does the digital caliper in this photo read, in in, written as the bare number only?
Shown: 0.6810
